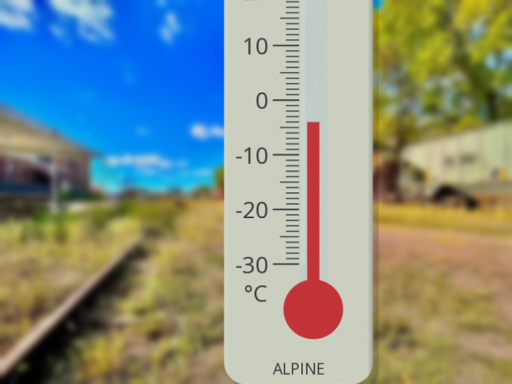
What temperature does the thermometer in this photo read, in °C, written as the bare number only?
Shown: -4
